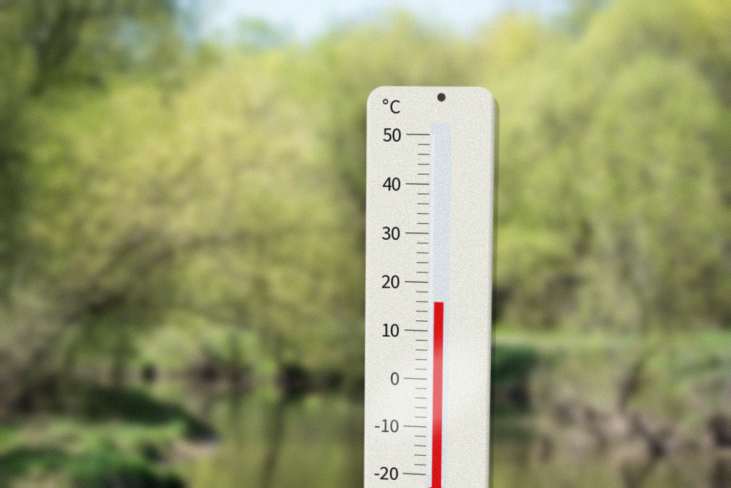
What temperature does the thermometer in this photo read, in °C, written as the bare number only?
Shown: 16
